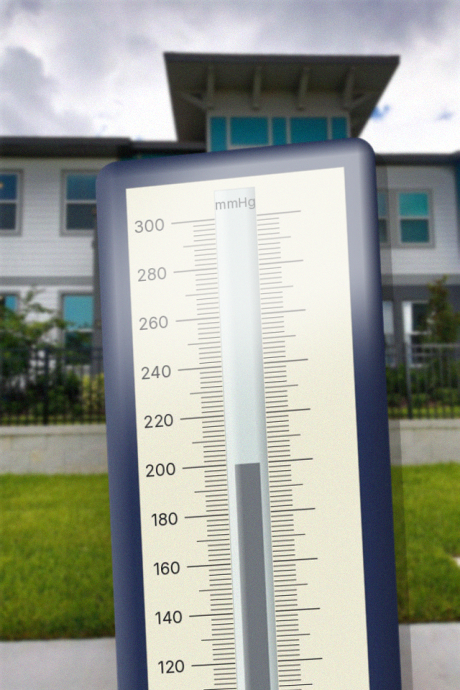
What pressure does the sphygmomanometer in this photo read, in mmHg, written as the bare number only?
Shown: 200
